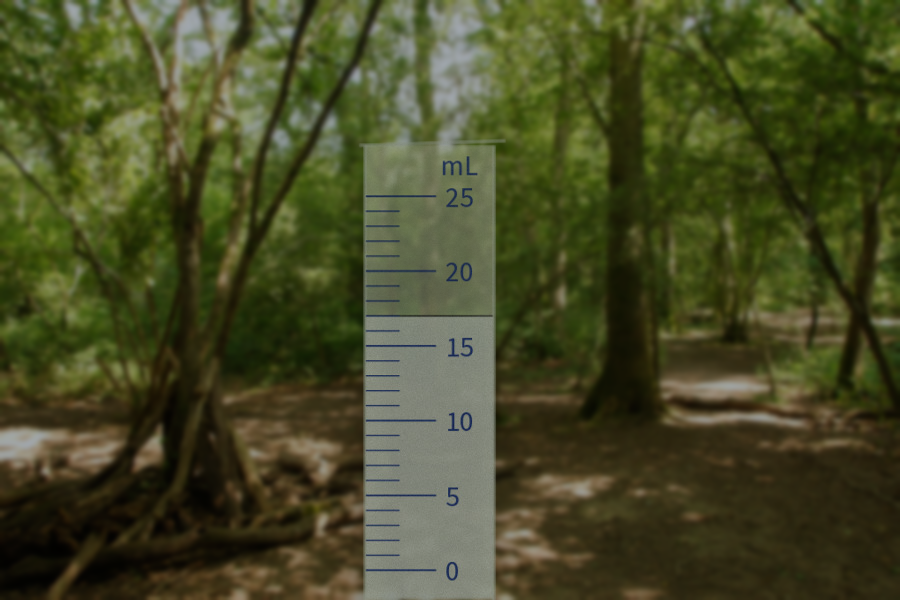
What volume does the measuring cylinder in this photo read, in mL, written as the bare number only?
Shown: 17
